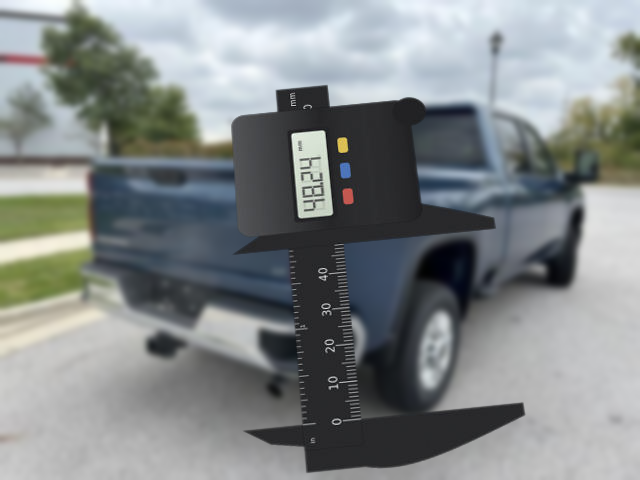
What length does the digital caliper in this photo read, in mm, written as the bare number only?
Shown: 48.24
